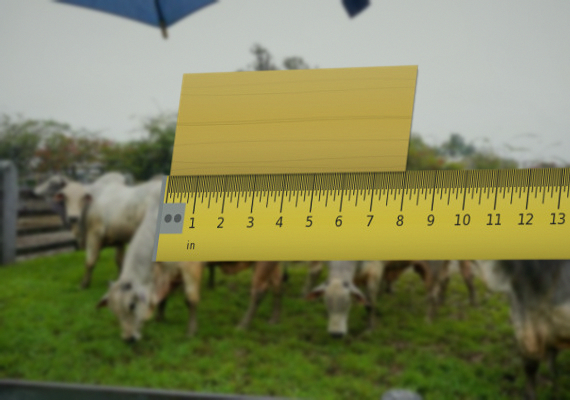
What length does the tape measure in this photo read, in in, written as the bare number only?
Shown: 8
